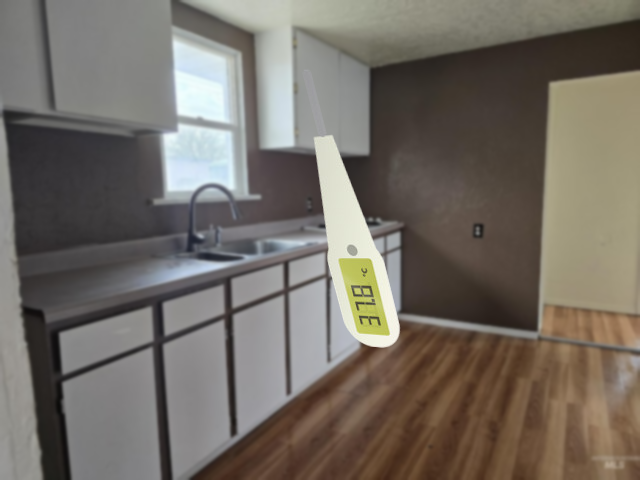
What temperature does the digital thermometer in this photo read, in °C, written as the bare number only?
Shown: 37.8
